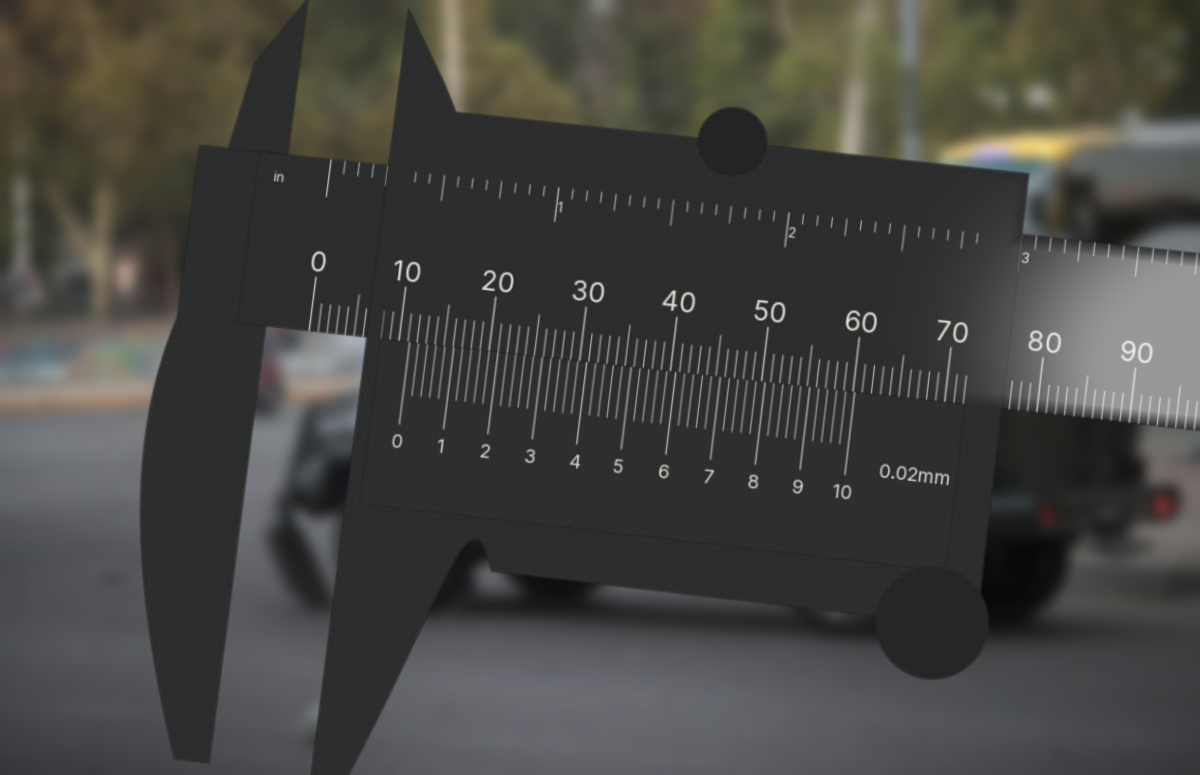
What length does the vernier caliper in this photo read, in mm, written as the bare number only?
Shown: 11.2
